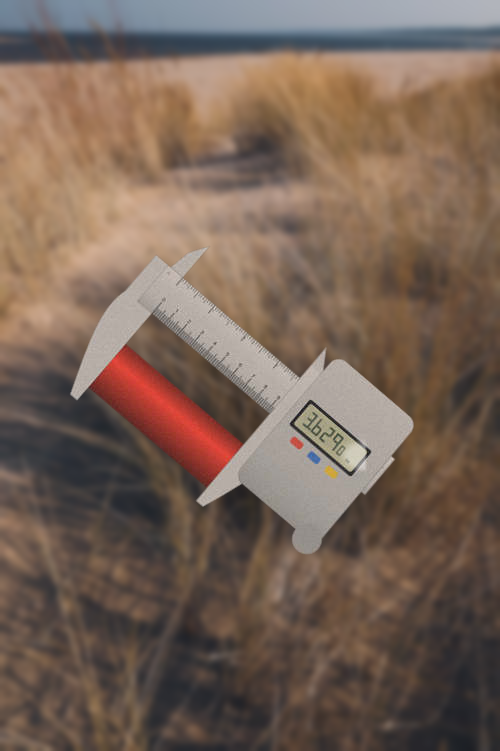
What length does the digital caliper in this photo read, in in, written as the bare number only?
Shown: 3.6290
